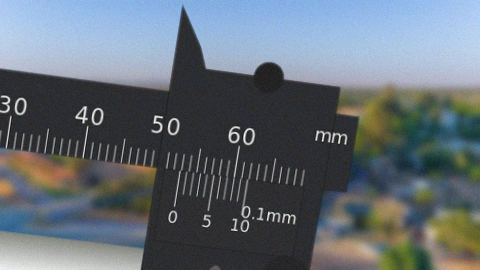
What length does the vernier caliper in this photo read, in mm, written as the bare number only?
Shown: 52.8
